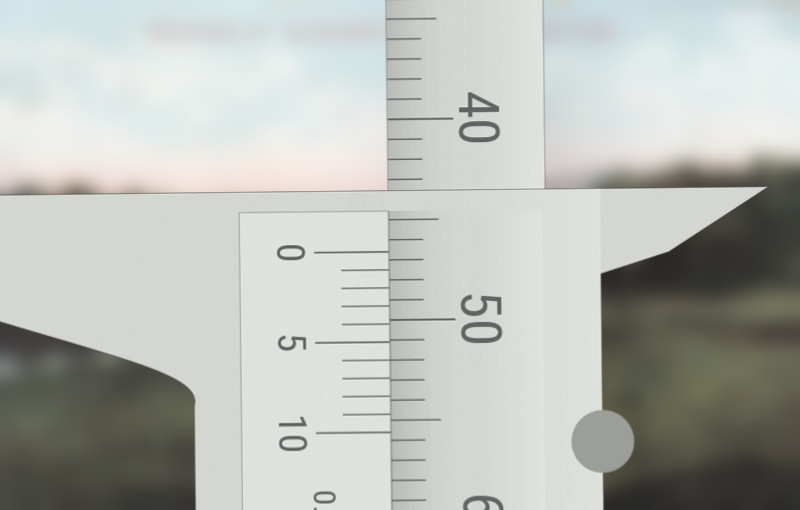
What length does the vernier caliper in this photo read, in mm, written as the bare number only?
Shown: 46.6
